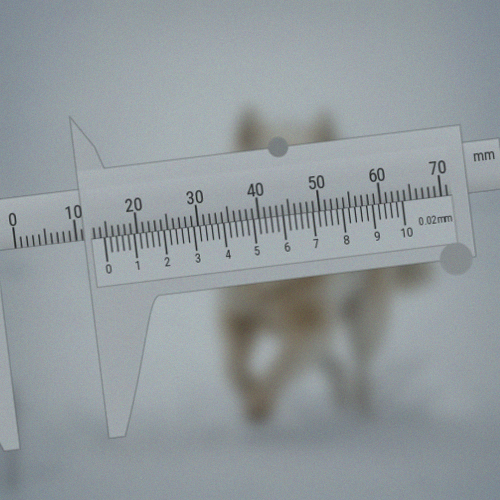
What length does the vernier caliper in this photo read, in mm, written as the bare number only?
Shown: 14.6
